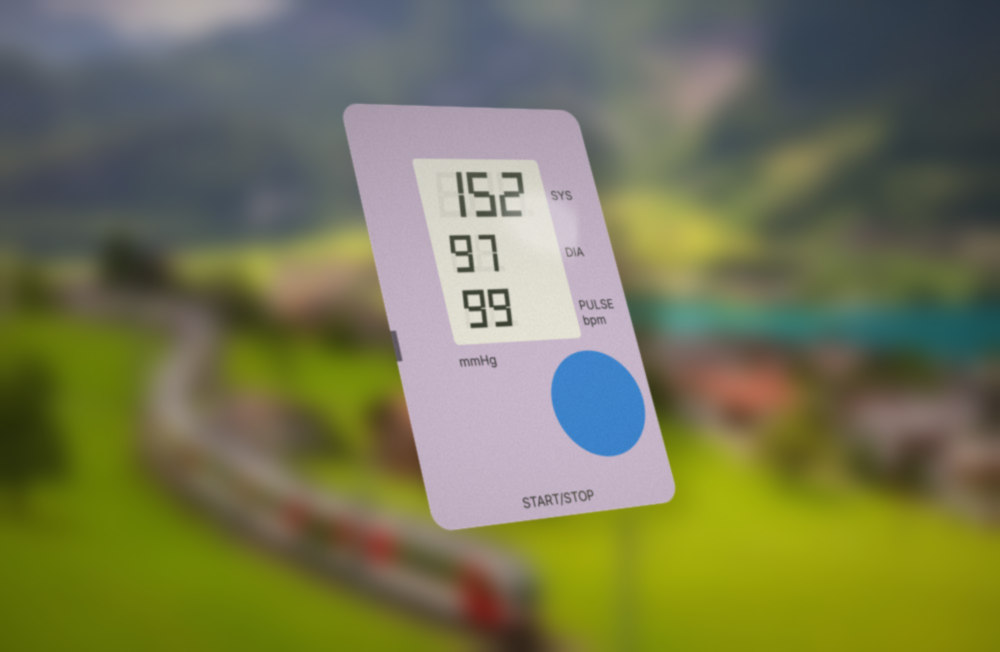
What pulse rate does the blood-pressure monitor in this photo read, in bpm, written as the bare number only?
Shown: 99
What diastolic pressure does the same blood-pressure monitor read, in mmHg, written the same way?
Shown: 97
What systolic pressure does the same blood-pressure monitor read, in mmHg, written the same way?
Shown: 152
